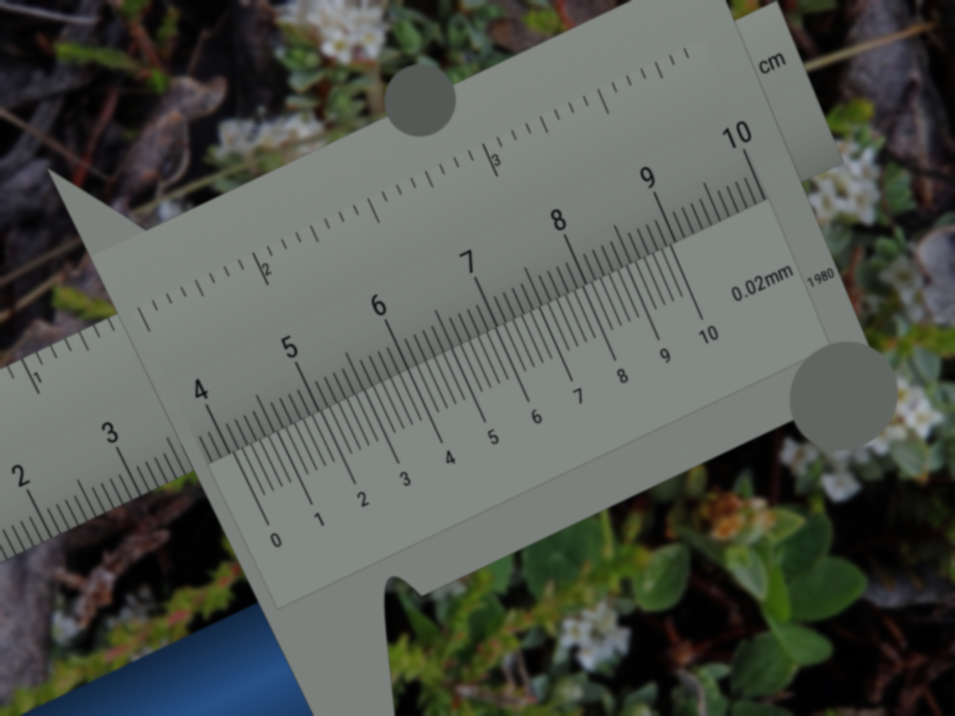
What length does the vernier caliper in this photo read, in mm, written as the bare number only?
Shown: 40.4
